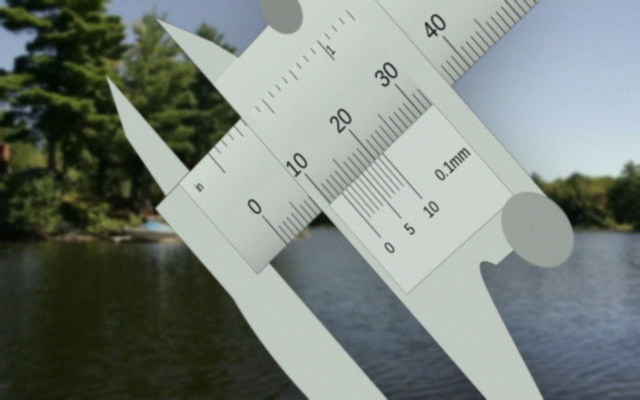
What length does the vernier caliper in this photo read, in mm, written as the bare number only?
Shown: 12.5
